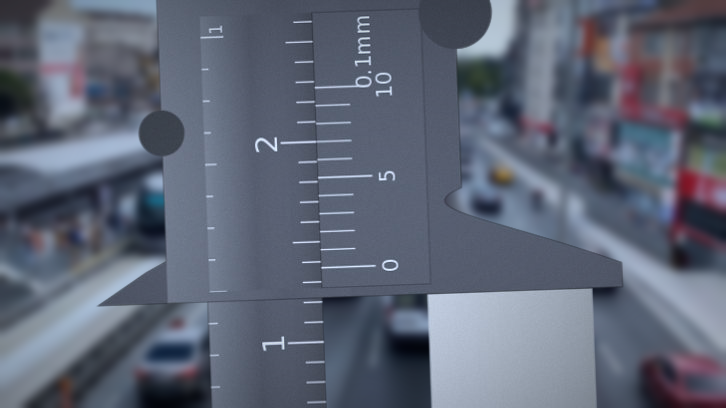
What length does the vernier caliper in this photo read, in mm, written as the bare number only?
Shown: 13.7
